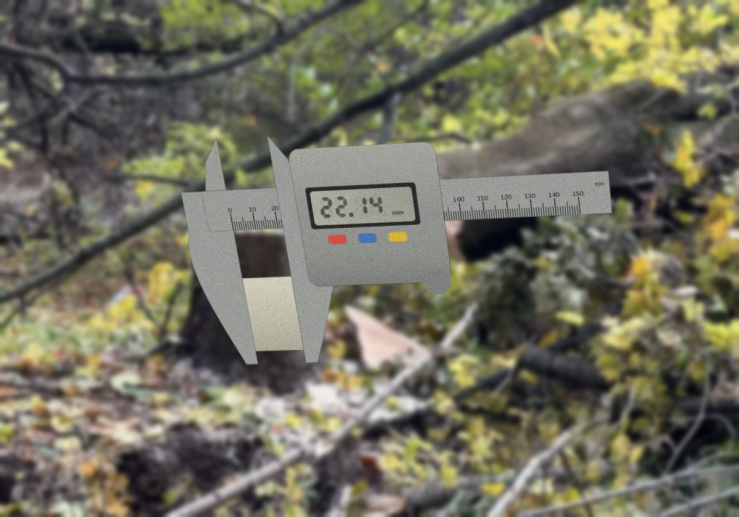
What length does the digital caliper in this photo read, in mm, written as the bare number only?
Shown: 22.14
